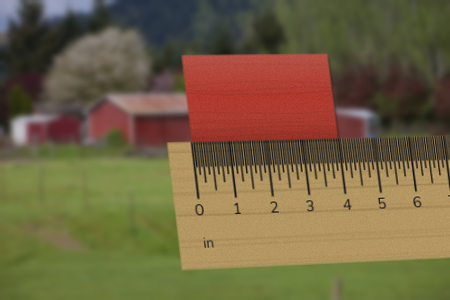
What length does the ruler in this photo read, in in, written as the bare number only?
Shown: 4
